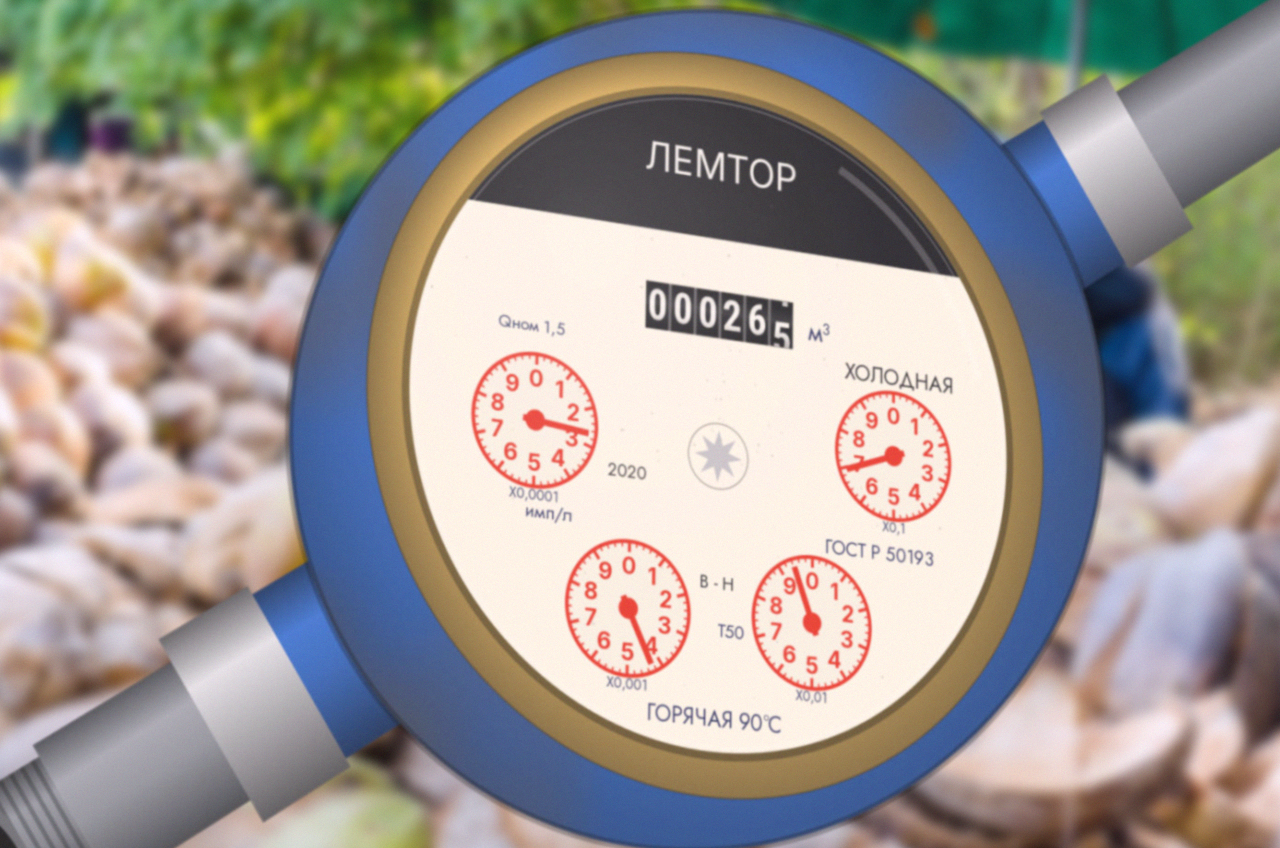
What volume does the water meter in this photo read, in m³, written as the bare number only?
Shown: 264.6942
